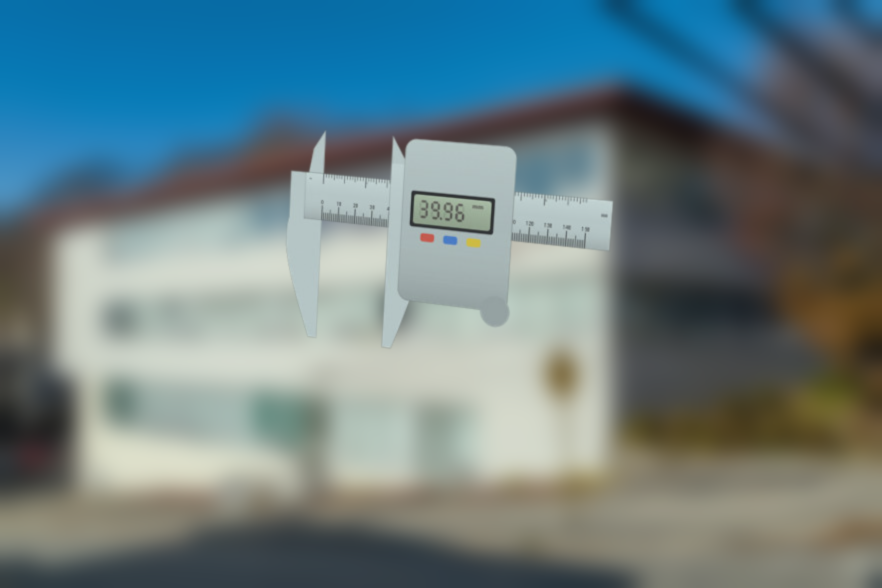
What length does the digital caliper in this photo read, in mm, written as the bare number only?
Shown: 39.96
